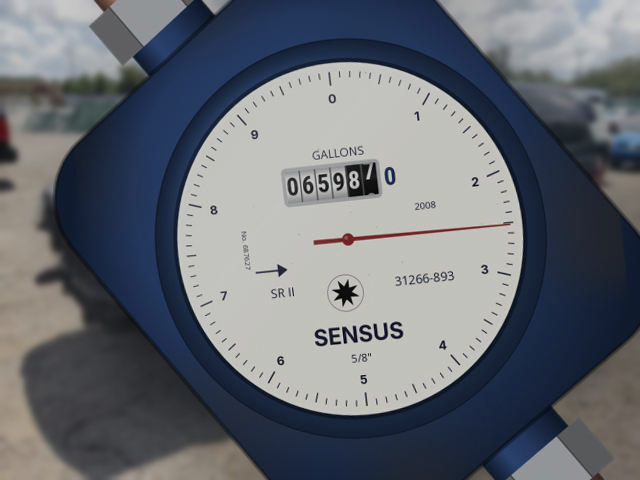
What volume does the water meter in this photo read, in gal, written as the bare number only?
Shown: 659872.5
